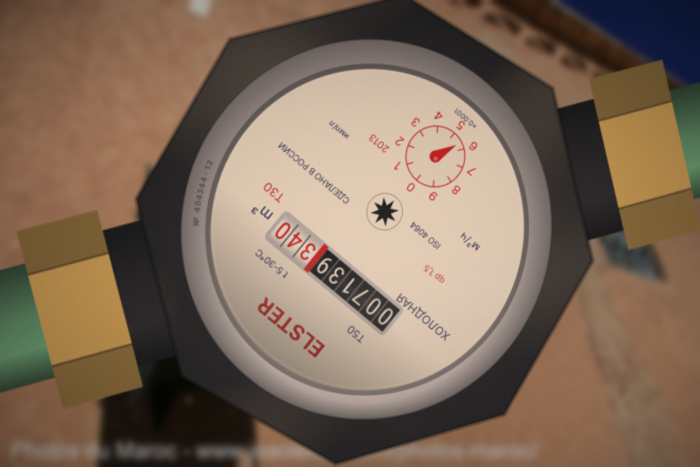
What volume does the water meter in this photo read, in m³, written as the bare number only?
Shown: 7139.3405
